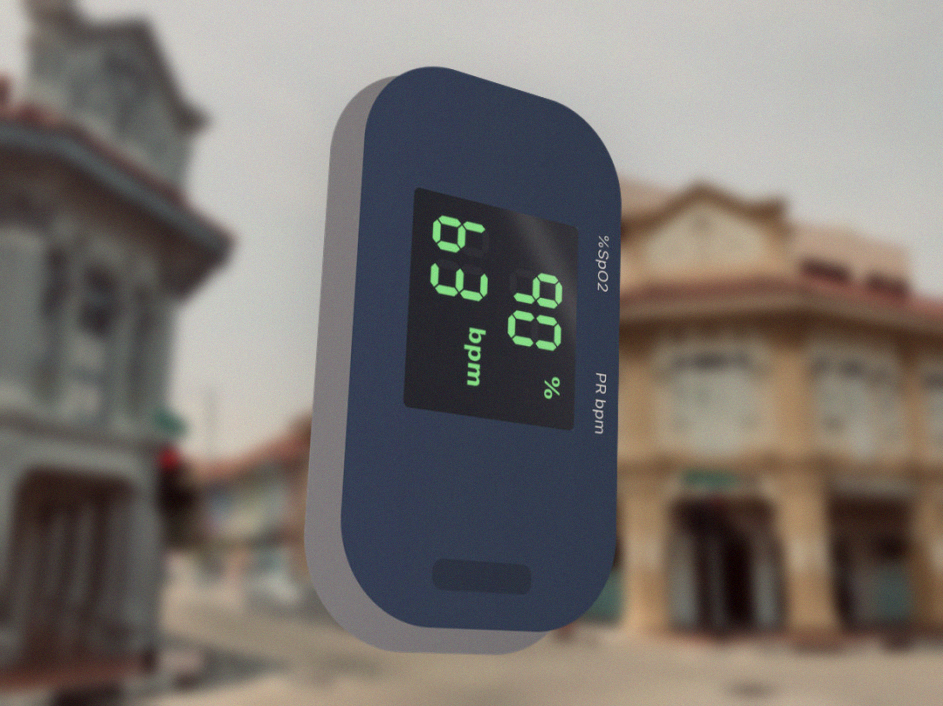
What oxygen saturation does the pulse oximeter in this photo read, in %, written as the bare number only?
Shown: 90
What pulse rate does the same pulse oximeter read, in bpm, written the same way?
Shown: 63
